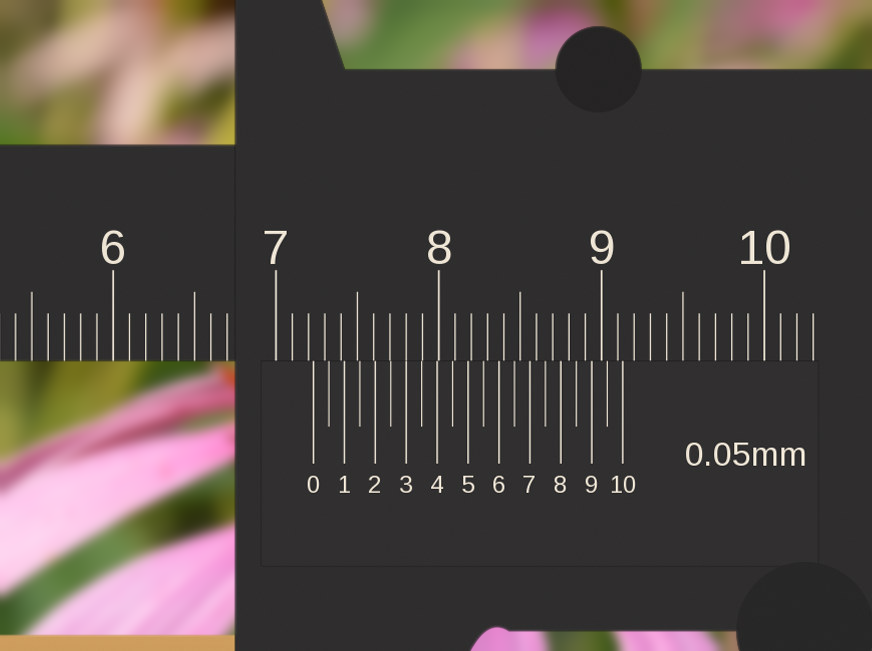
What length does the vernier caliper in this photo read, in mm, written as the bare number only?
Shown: 72.3
